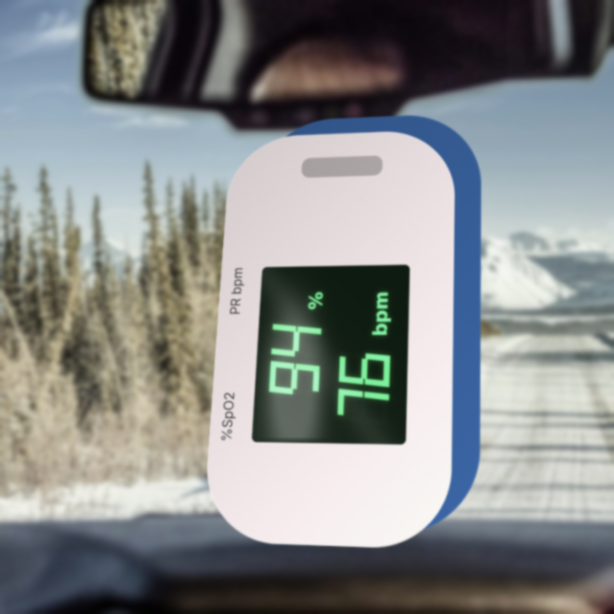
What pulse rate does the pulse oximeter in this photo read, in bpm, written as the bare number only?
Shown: 76
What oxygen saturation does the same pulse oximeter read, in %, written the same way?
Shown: 94
